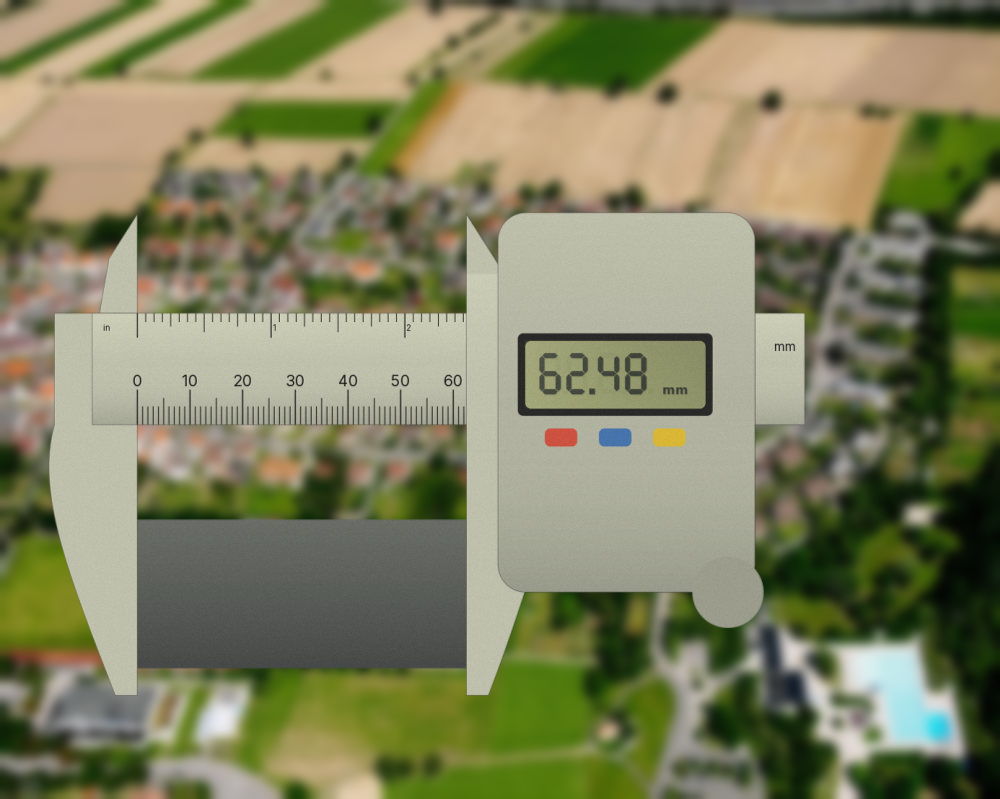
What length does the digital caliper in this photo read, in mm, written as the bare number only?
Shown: 62.48
